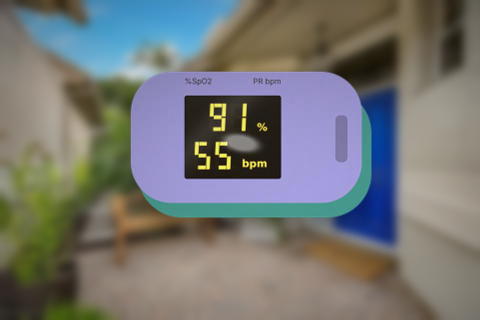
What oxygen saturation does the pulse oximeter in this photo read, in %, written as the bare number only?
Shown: 91
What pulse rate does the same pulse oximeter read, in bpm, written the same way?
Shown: 55
